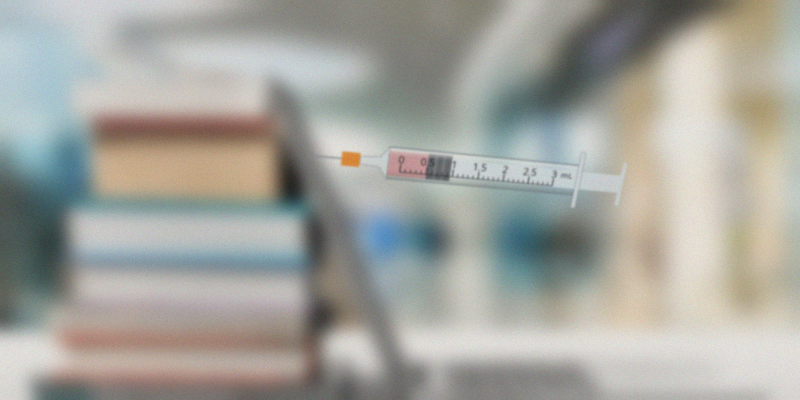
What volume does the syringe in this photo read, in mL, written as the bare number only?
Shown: 0.5
